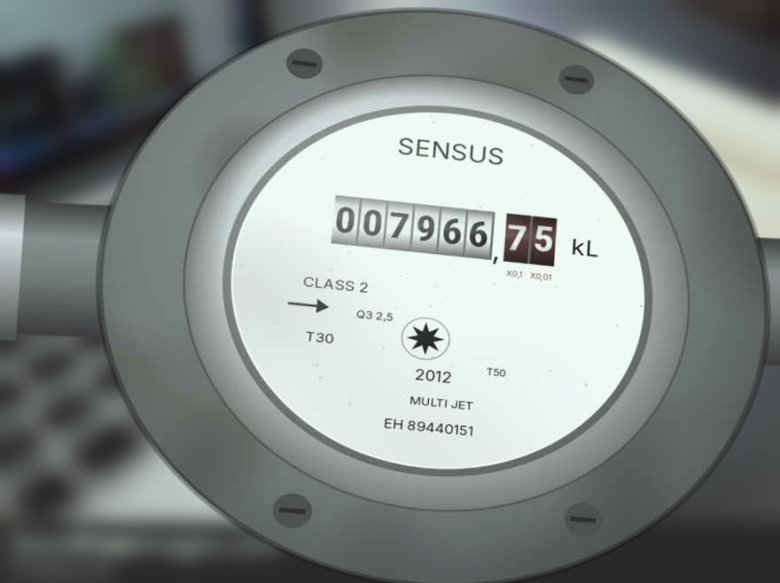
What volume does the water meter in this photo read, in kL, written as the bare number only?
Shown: 7966.75
